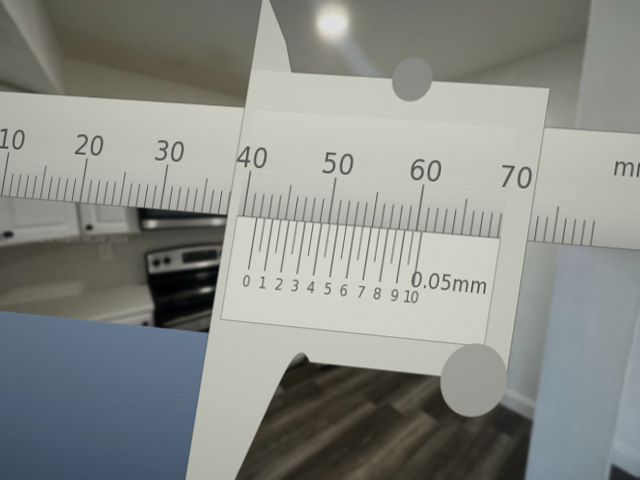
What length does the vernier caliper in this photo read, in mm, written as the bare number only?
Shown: 41.6
